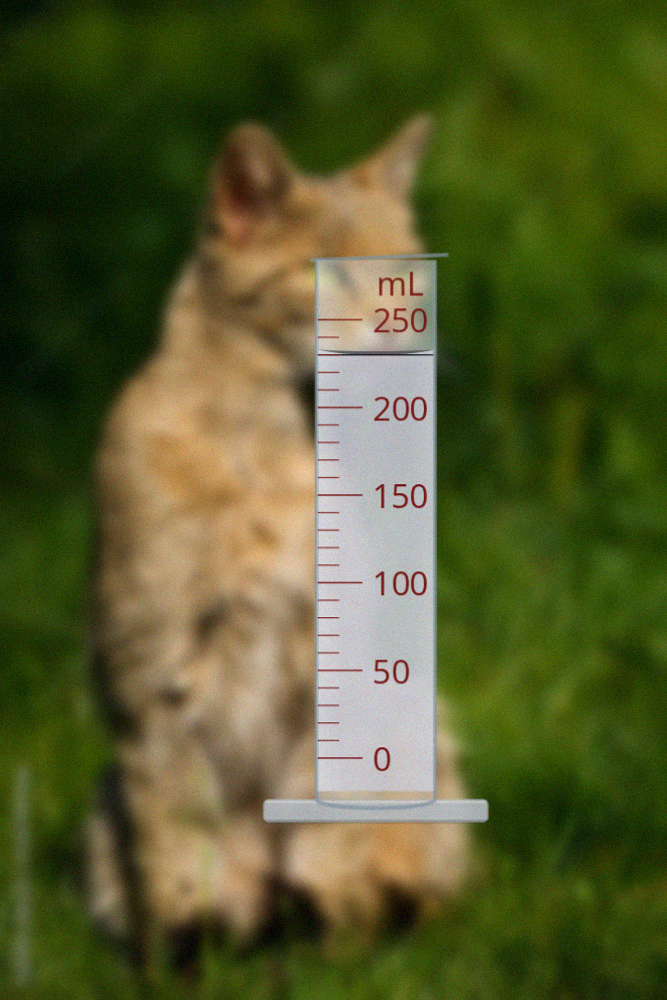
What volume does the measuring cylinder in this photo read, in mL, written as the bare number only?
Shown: 230
